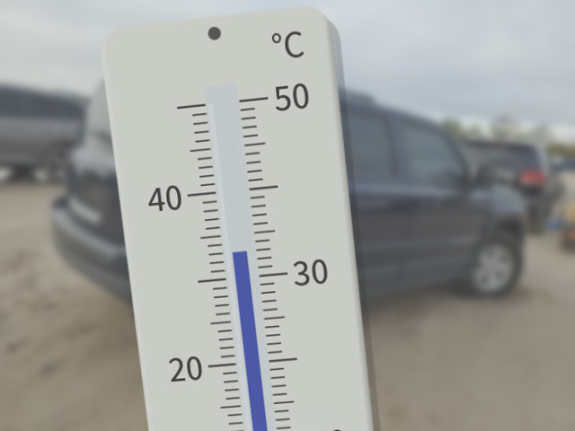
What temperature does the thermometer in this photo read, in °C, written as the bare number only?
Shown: 33
